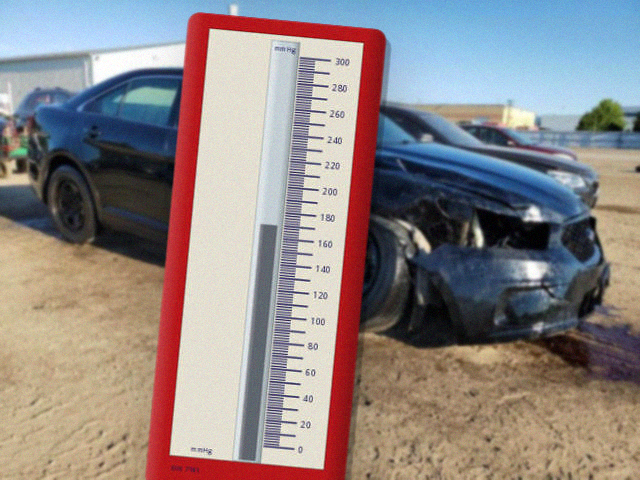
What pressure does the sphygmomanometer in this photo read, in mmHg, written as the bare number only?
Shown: 170
